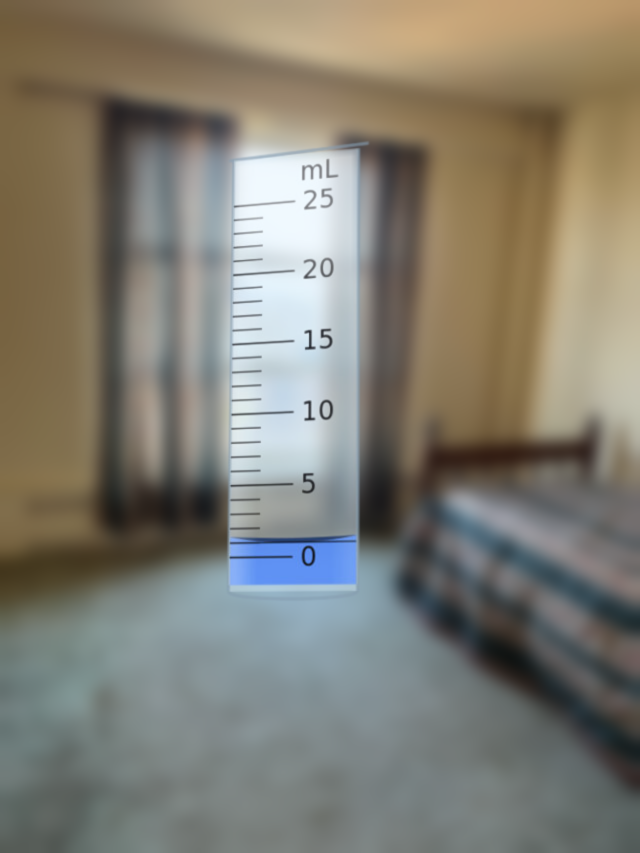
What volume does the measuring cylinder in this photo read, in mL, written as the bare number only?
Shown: 1
